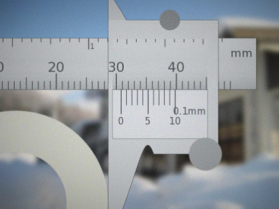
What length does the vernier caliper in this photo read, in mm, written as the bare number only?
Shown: 30.8
